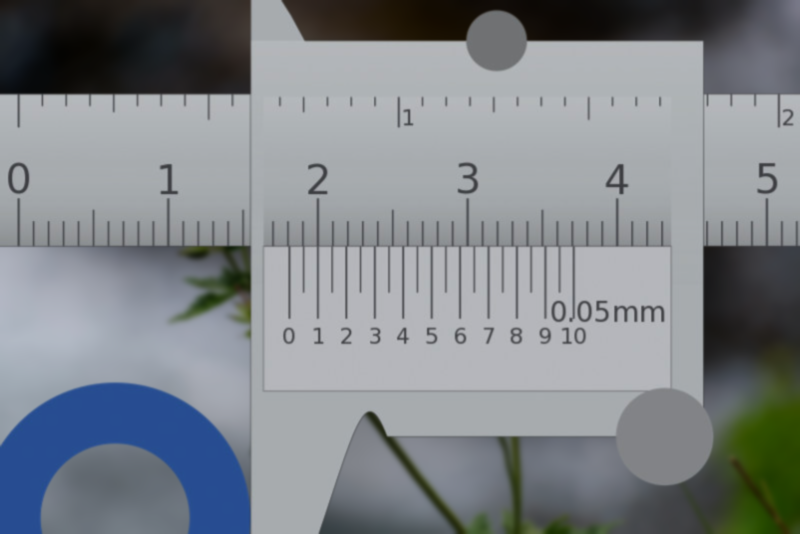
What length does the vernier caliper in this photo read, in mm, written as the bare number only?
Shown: 18.1
